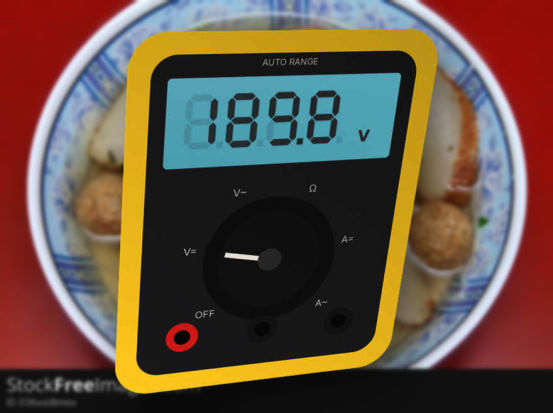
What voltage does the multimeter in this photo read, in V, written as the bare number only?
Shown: 189.8
